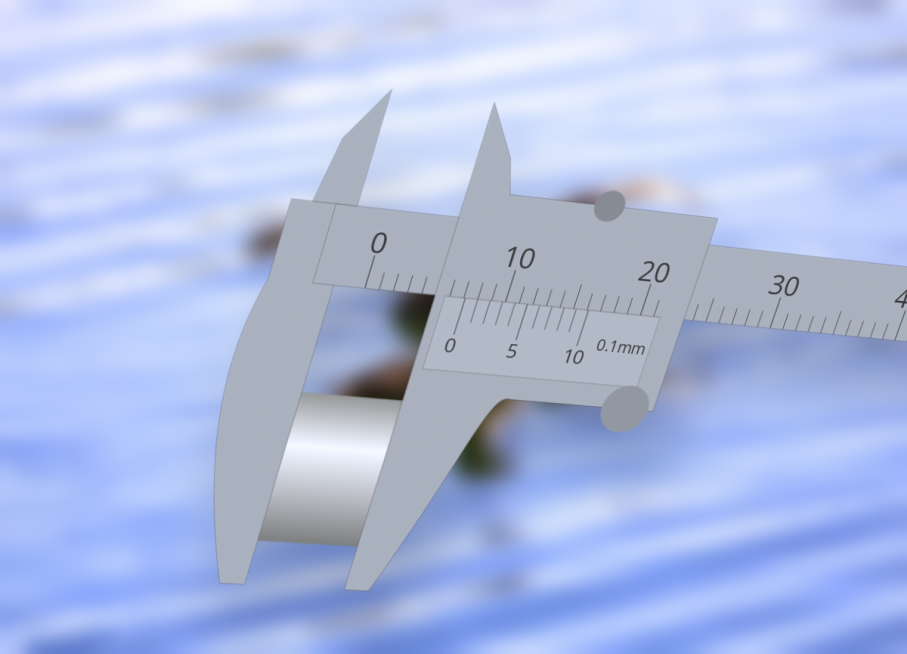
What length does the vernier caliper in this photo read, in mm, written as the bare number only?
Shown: 7.1
